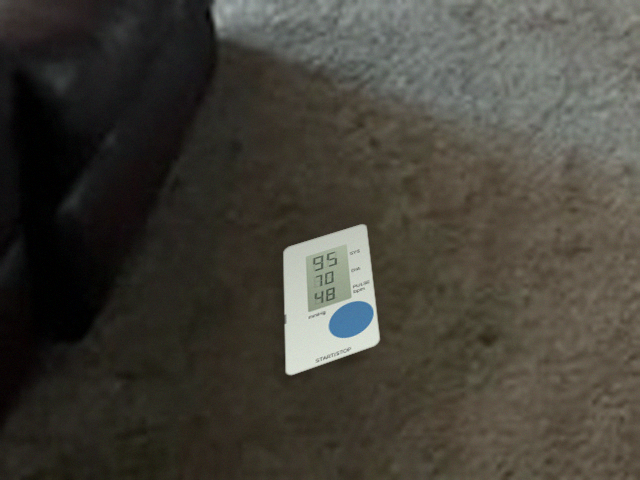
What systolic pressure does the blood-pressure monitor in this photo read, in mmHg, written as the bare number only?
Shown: 95
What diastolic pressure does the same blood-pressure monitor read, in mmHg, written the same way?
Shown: 70
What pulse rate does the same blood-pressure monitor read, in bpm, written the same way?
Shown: 48
